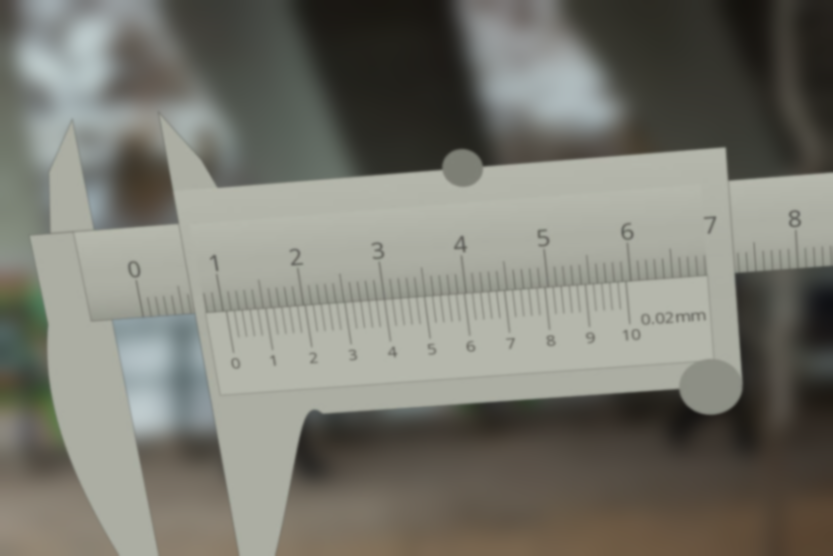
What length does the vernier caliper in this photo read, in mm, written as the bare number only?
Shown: 10.4
